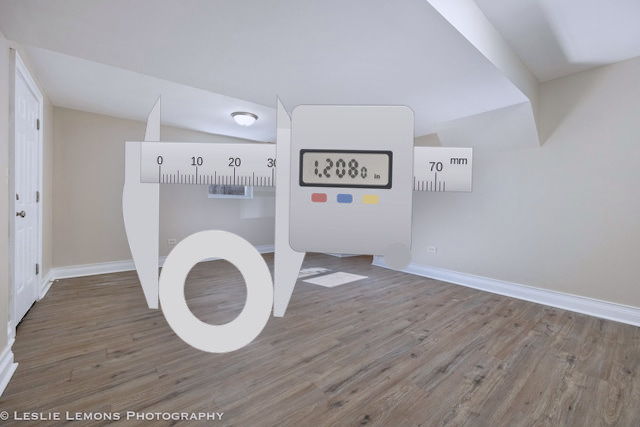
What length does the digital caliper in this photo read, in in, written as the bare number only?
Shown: 1.2080
